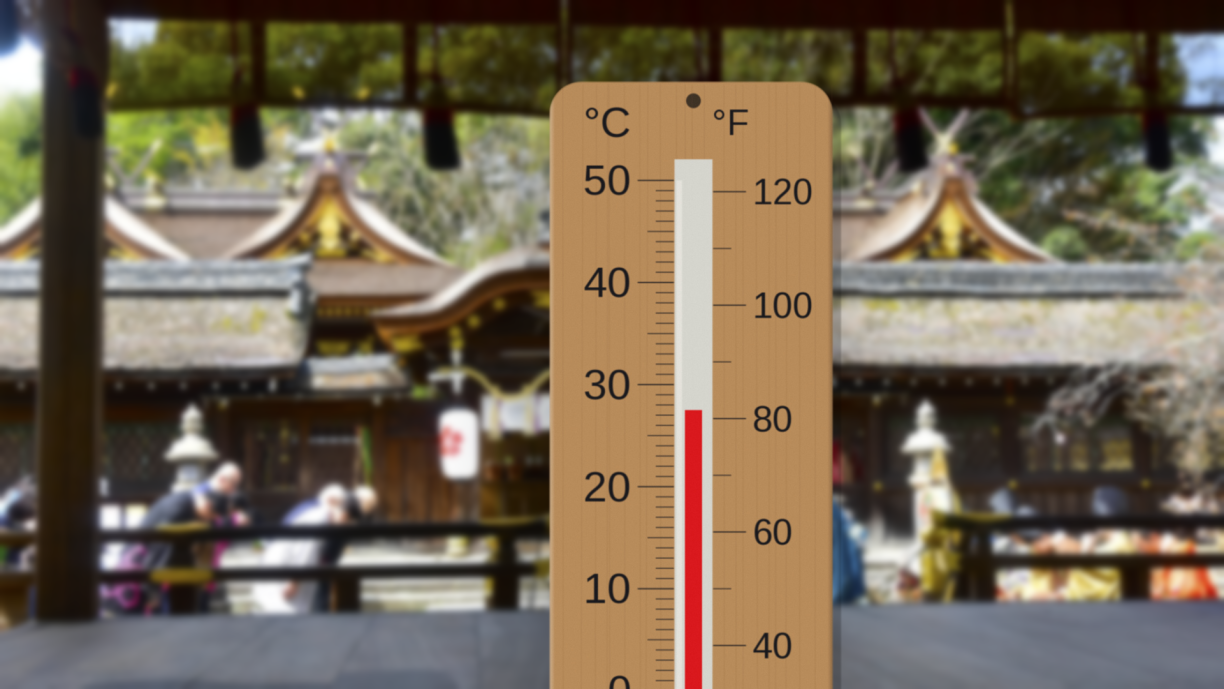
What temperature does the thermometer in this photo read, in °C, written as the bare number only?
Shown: 27.5
